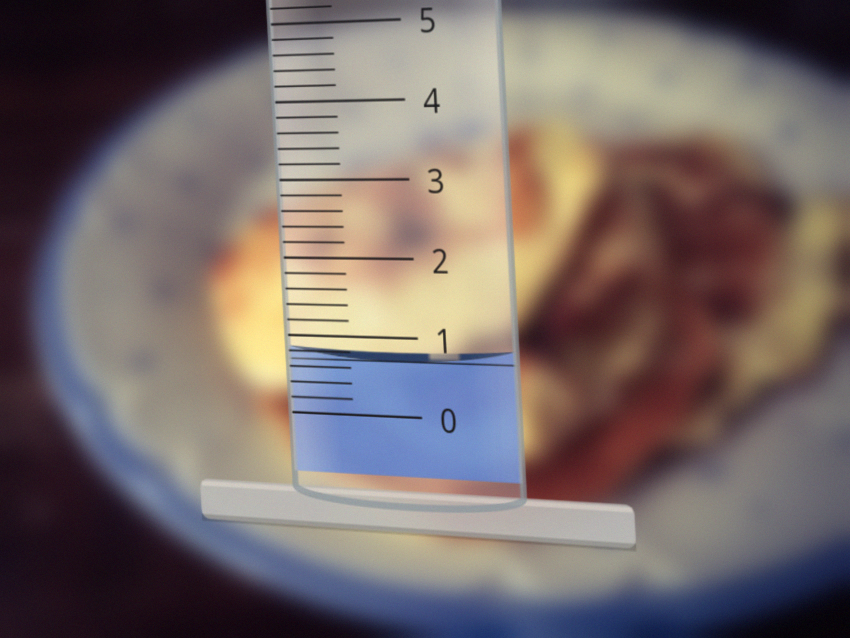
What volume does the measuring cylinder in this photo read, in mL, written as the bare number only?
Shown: 0.7
